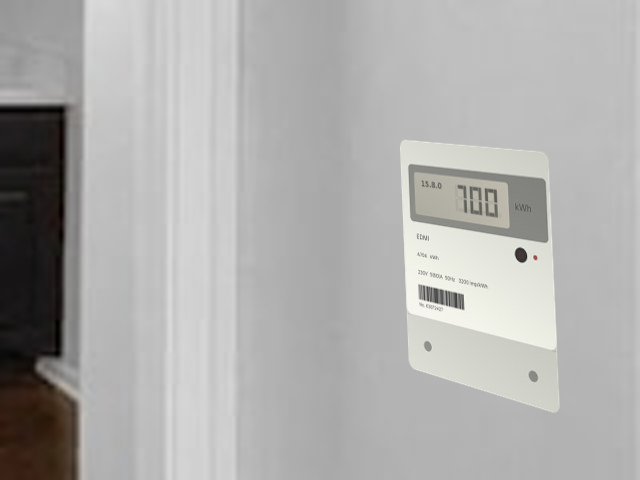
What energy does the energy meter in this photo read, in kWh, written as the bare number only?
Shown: 700
